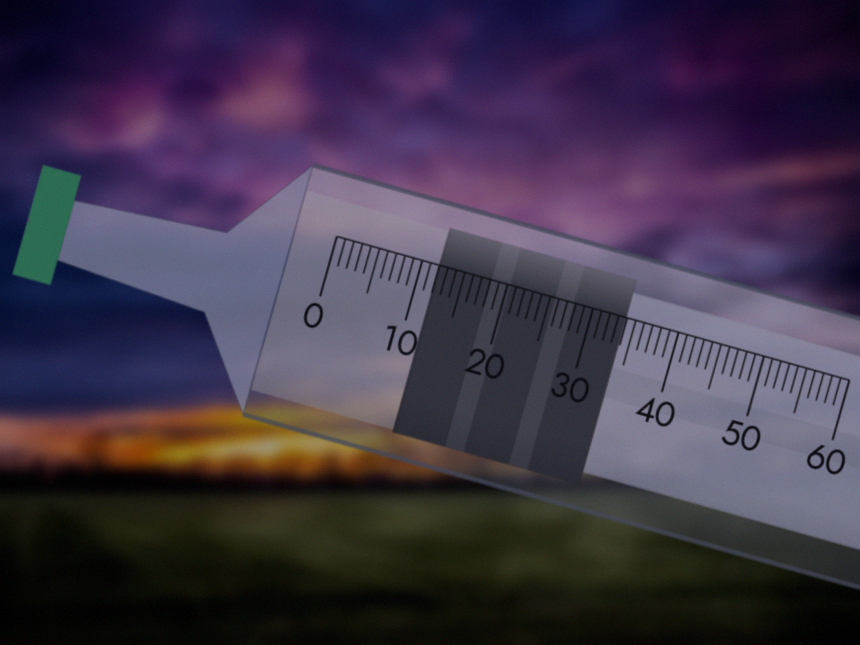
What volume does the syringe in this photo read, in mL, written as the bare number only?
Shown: 12
